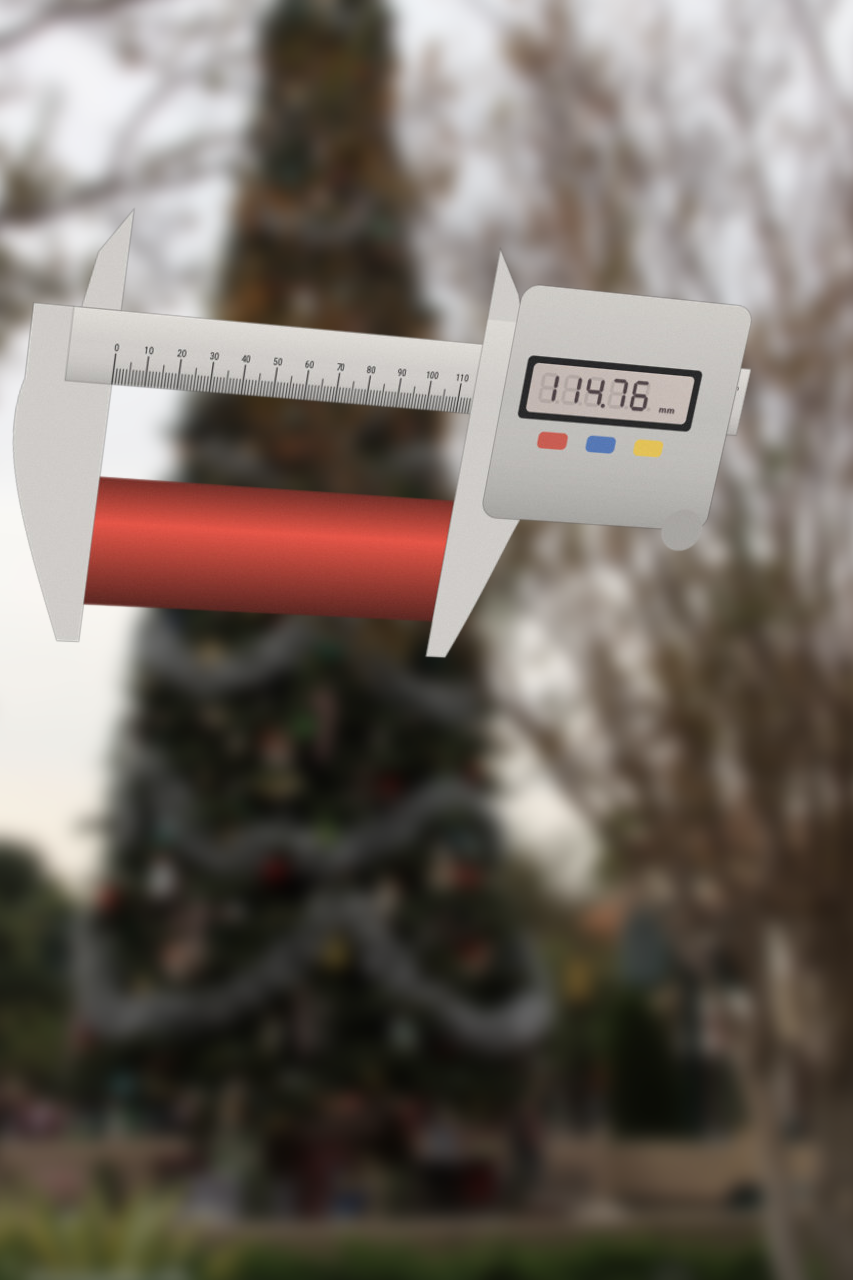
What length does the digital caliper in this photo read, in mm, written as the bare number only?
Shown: 114.76
